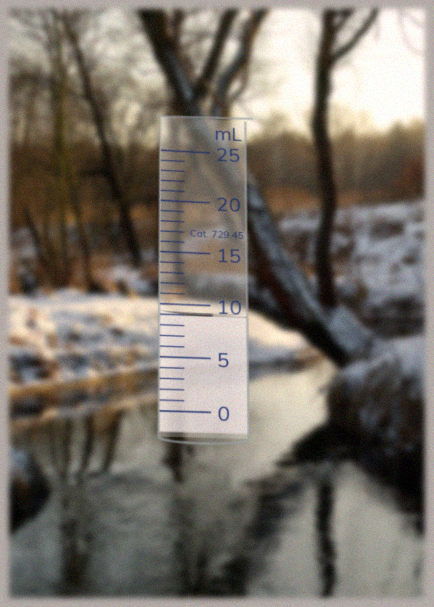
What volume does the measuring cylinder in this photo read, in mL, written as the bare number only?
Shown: 9
